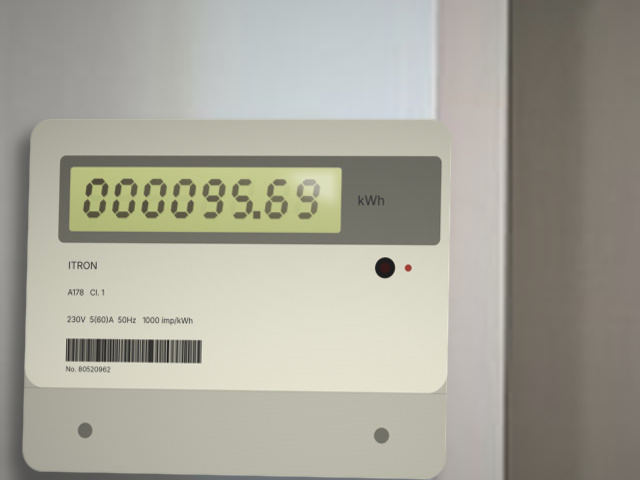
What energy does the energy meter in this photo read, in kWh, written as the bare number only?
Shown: 95.69
